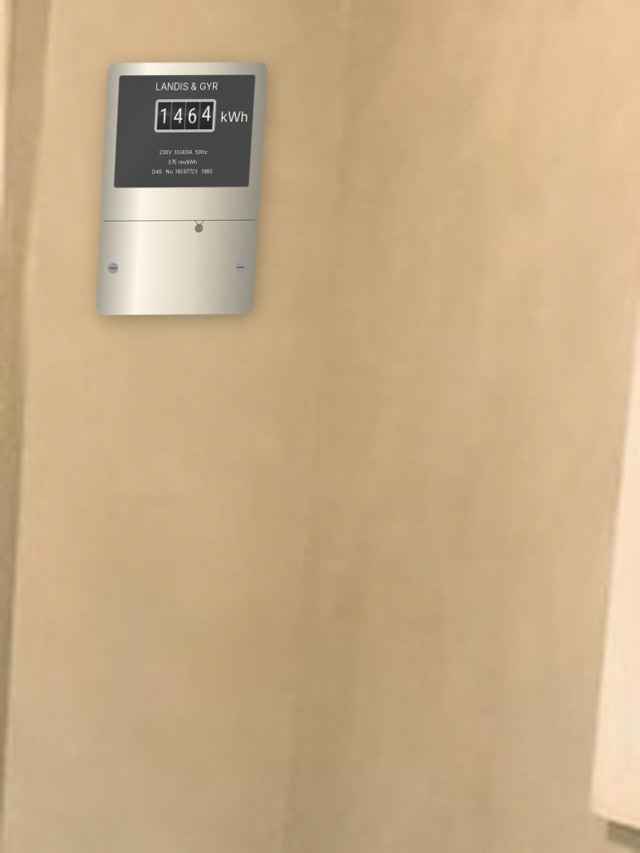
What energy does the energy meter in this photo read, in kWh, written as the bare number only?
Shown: 1464
